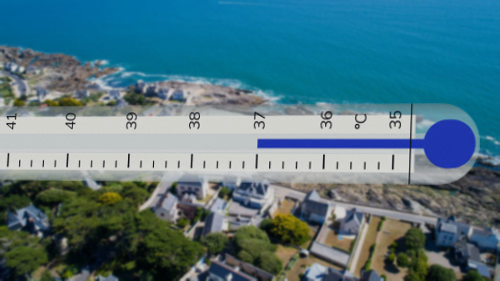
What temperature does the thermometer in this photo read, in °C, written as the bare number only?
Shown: 37
